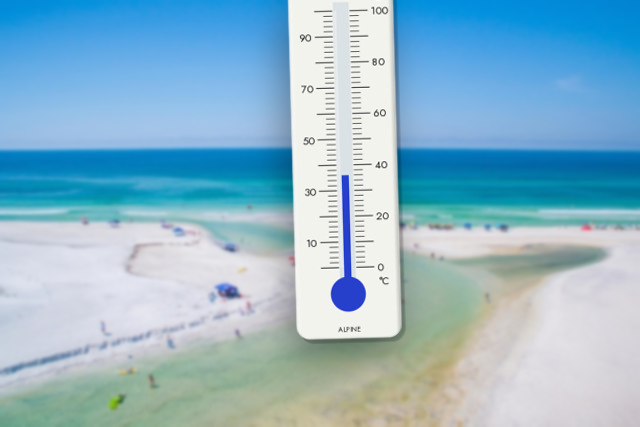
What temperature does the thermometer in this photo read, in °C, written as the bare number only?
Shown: 36
